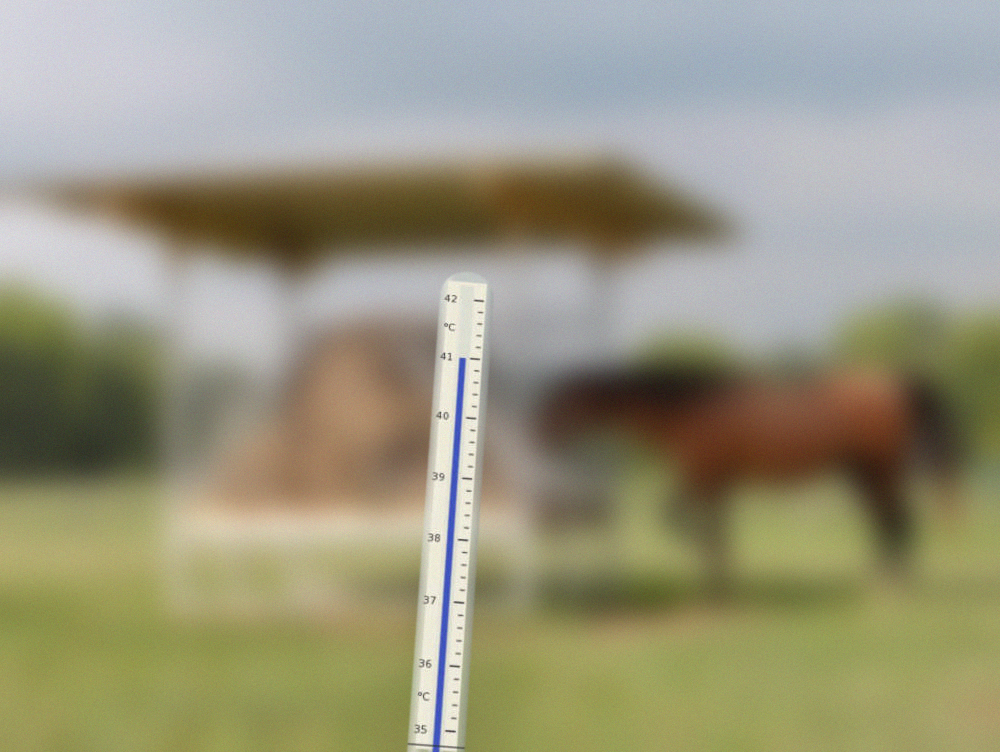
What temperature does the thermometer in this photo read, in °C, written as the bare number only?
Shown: 41
